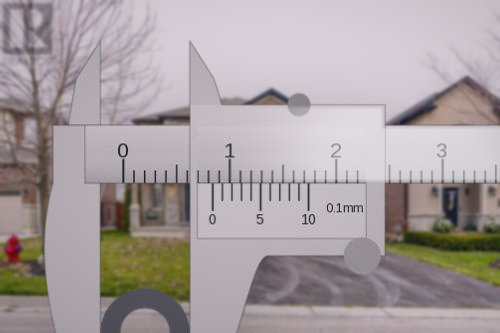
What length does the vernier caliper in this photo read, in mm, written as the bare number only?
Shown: 8.4
